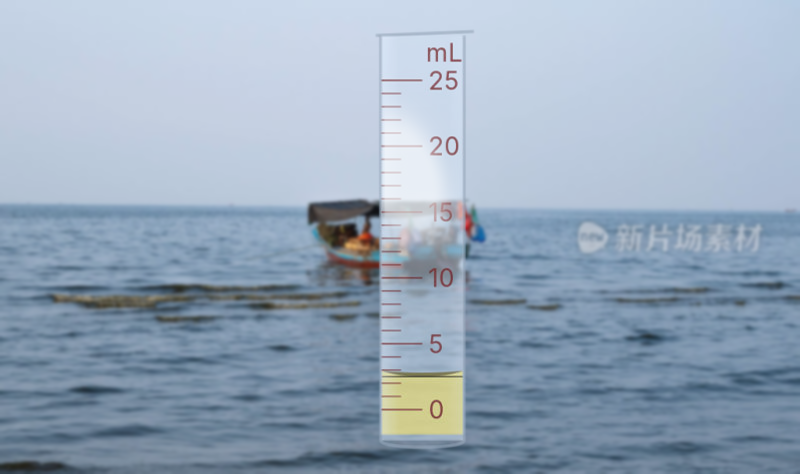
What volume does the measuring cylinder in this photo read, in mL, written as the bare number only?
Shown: 2.5
